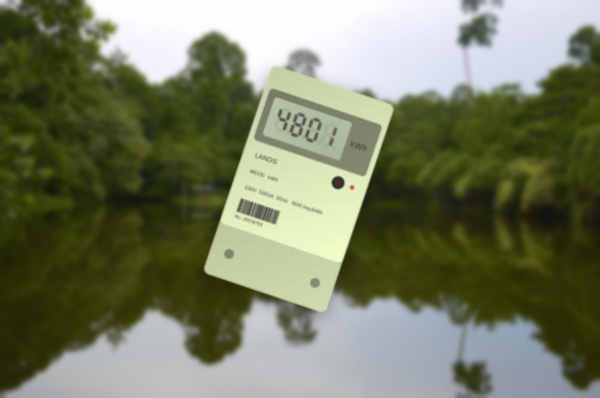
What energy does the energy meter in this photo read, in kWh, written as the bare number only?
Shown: 4801
